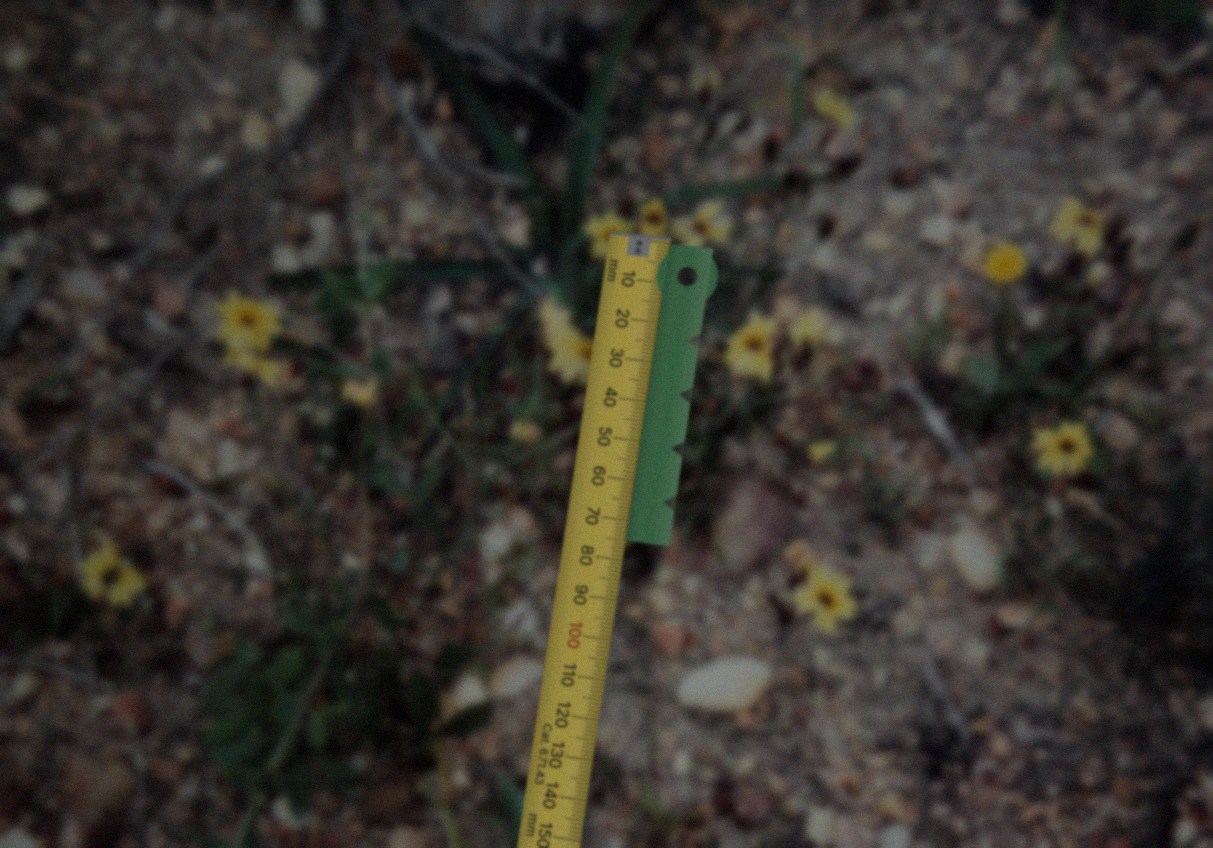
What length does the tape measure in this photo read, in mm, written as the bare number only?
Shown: 75
